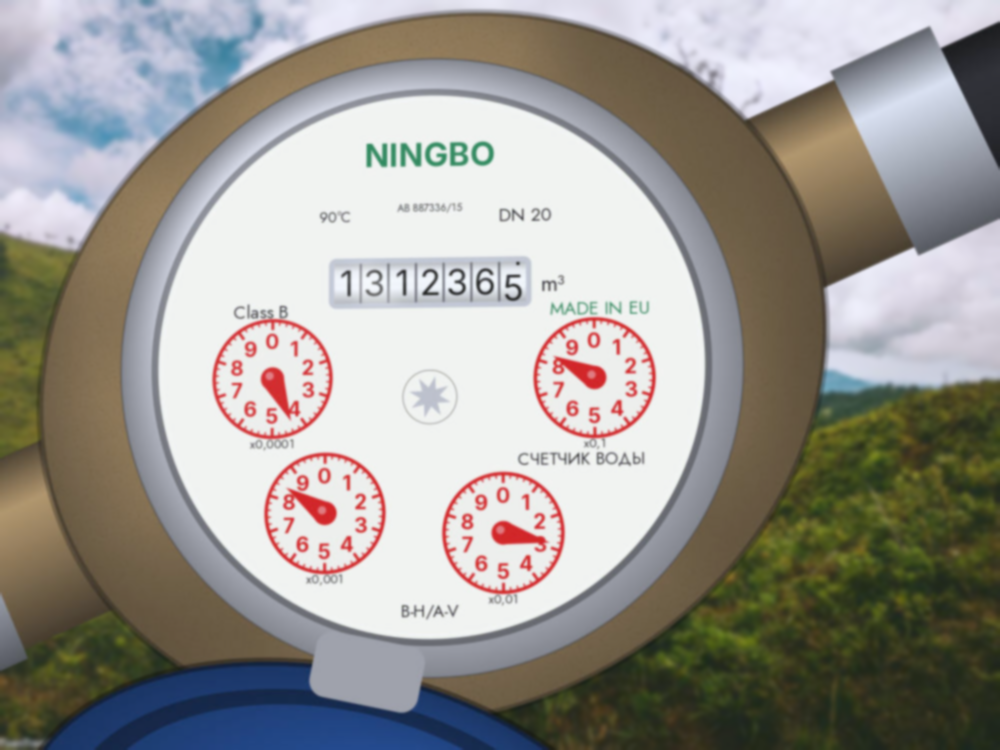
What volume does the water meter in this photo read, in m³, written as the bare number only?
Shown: 1312364.8284
